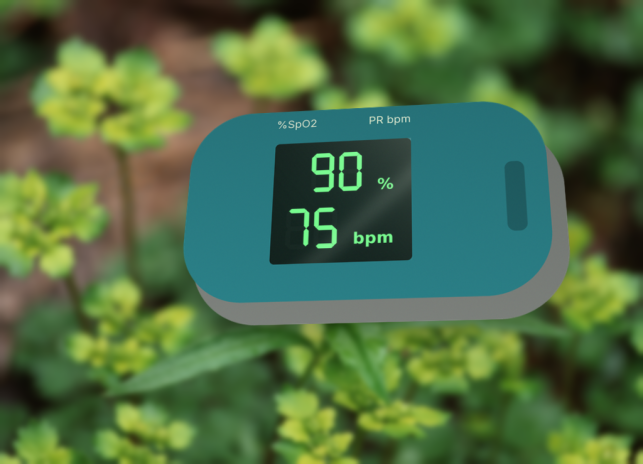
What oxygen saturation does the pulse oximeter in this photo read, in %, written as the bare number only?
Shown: 90
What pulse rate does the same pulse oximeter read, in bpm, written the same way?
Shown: 75
